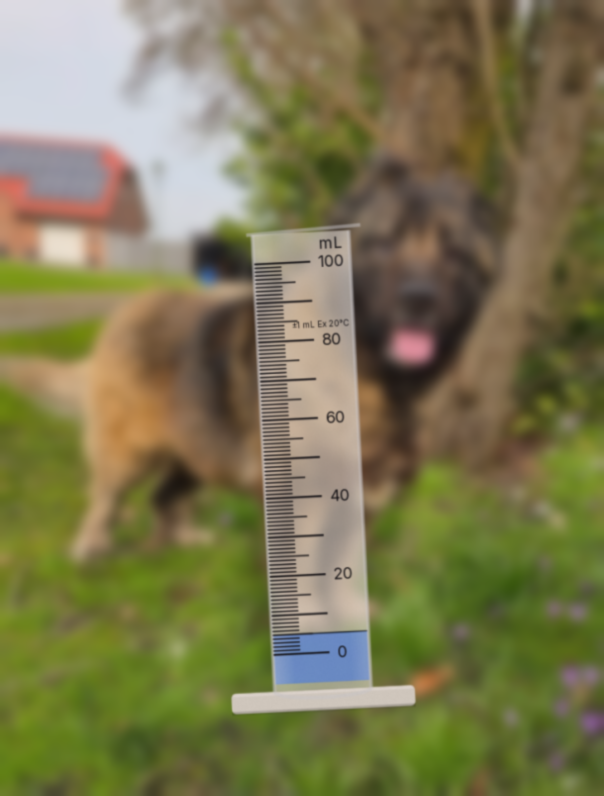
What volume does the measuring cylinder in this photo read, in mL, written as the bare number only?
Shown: 5
